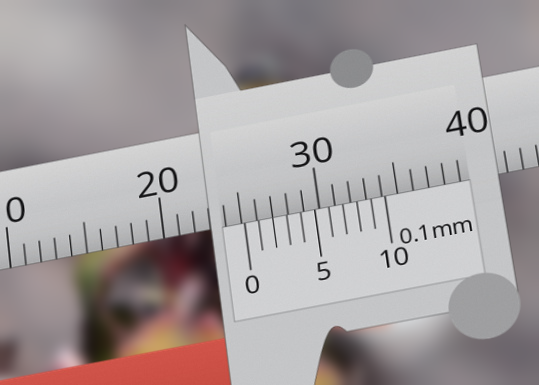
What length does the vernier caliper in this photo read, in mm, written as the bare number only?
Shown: 25.2
